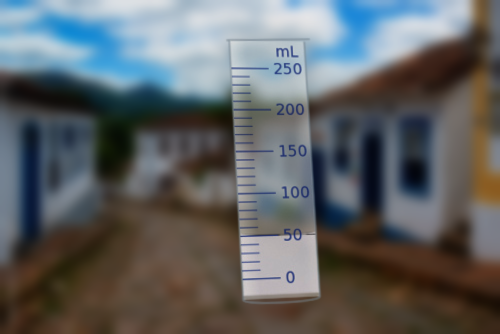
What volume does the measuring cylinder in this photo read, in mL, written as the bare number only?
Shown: 50
